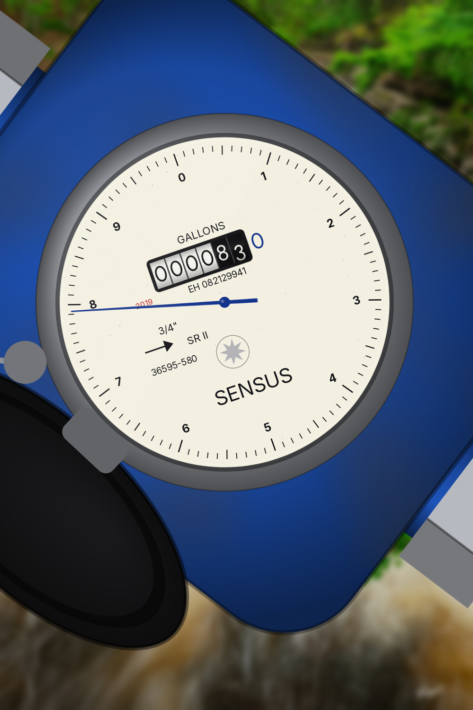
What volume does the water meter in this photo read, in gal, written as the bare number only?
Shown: 827.9
